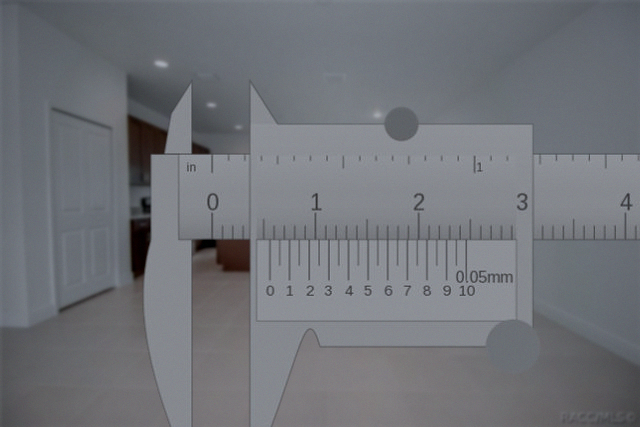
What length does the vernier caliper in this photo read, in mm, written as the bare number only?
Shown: 5.6
